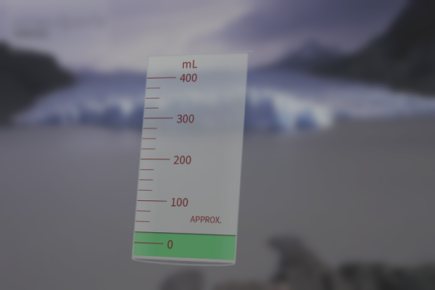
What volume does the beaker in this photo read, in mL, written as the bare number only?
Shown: 25
